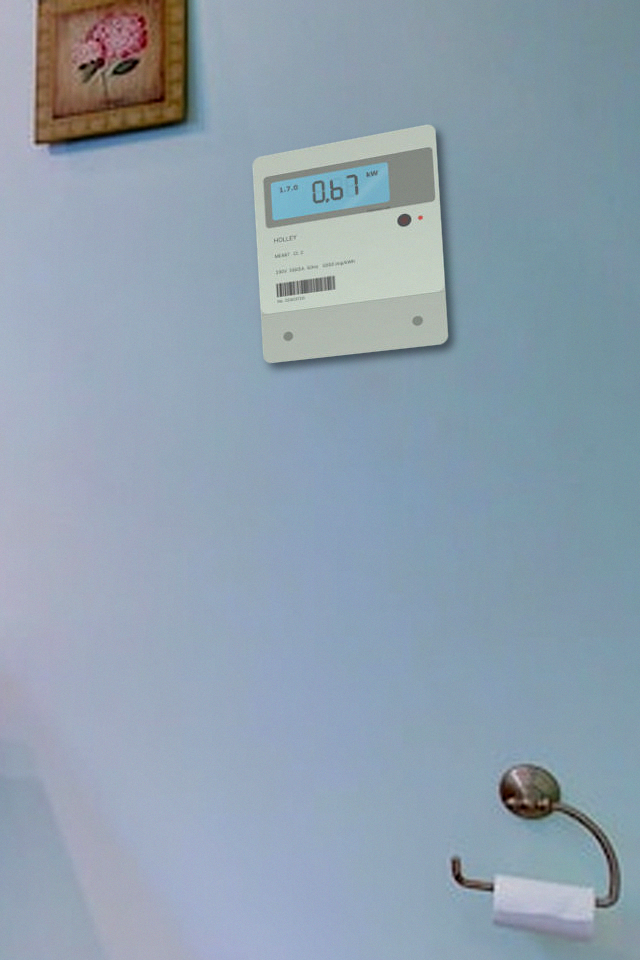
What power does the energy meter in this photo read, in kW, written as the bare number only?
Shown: 0.67
